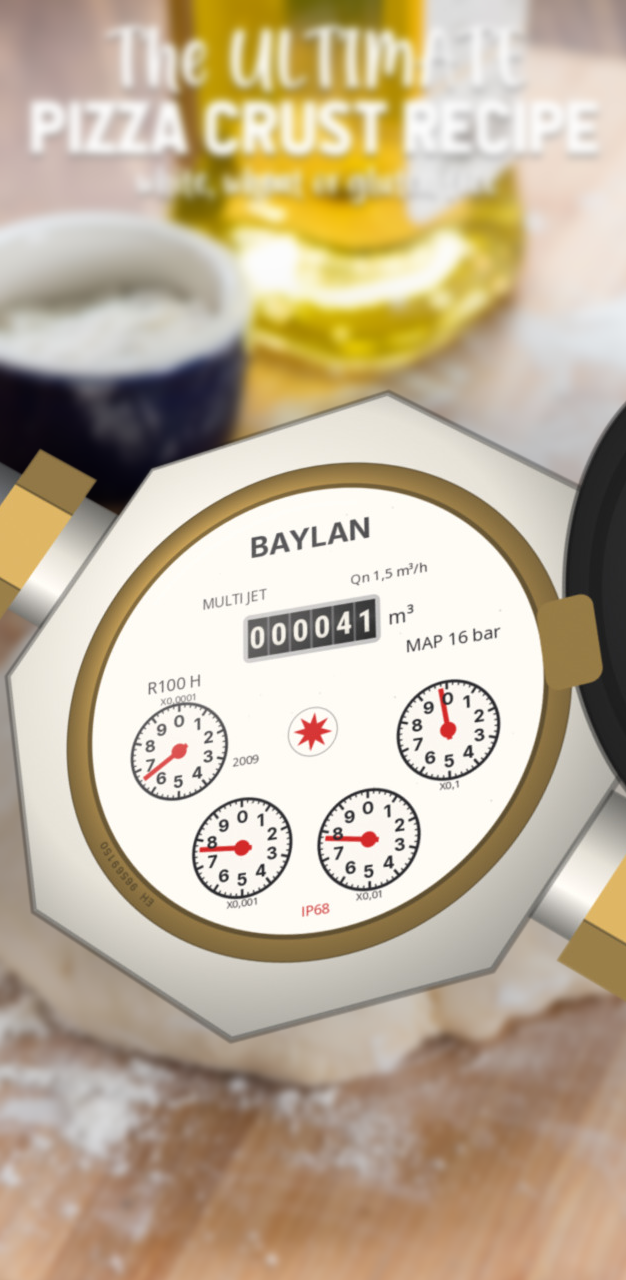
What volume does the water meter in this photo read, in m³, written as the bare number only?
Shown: 40.9776
